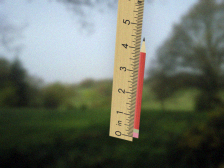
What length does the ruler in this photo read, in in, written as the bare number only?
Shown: 4.5
